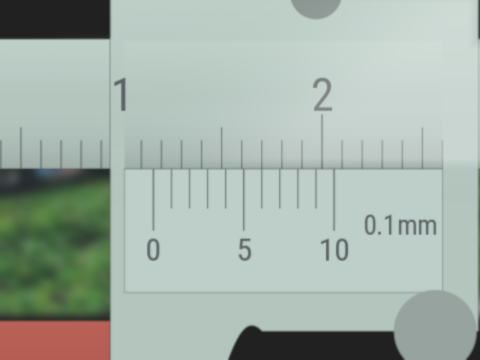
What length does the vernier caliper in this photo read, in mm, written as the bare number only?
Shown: 11.6
